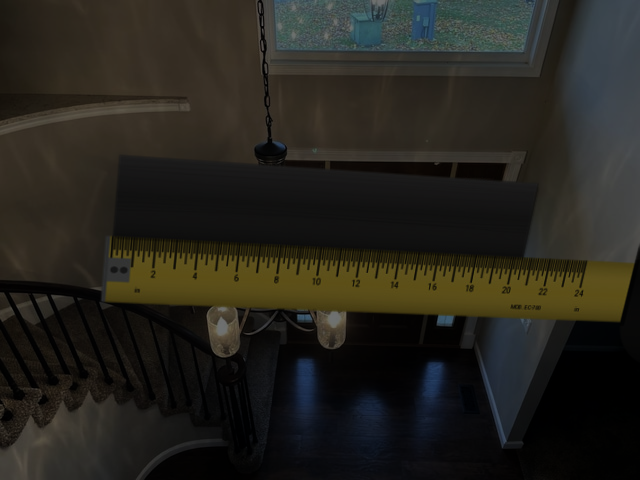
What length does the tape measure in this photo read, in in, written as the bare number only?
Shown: 20.5
